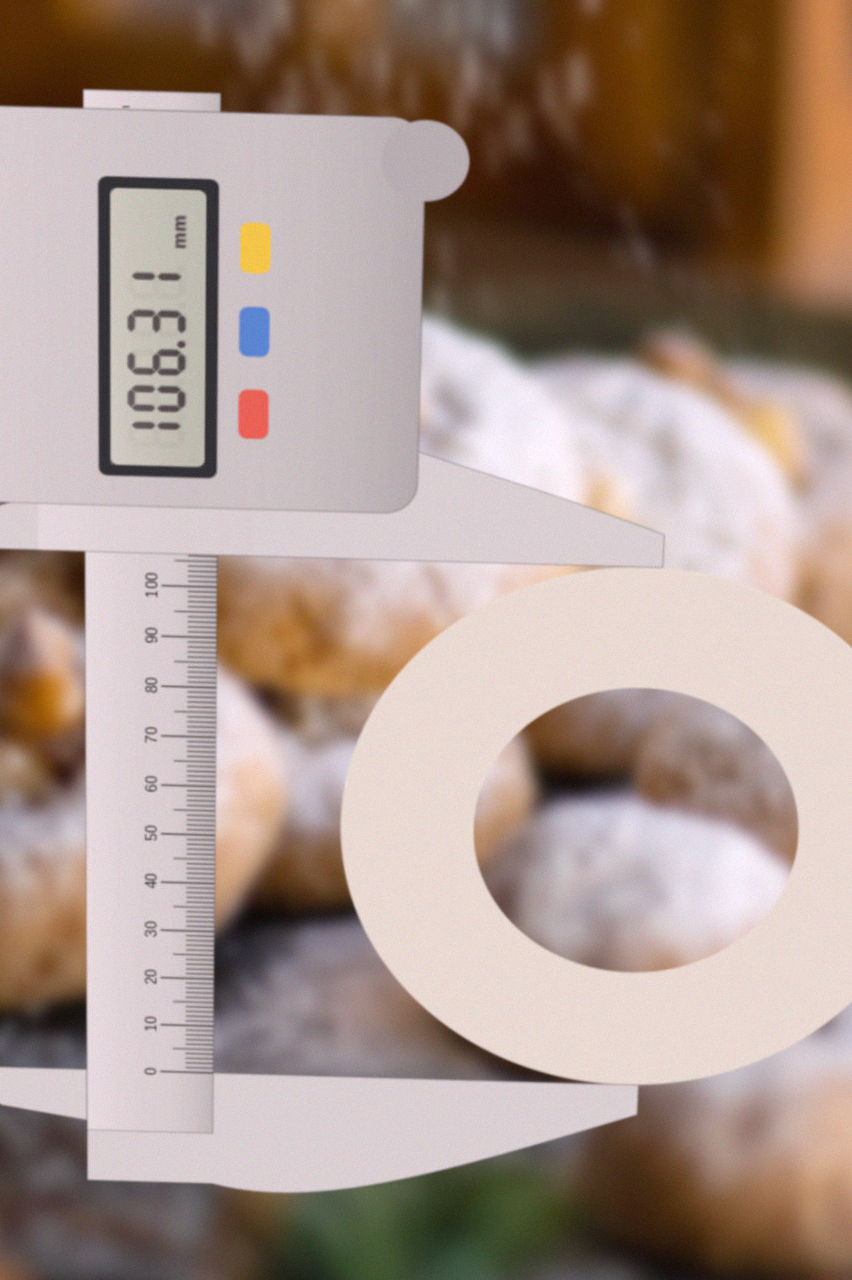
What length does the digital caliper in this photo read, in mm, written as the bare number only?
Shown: 106.31
